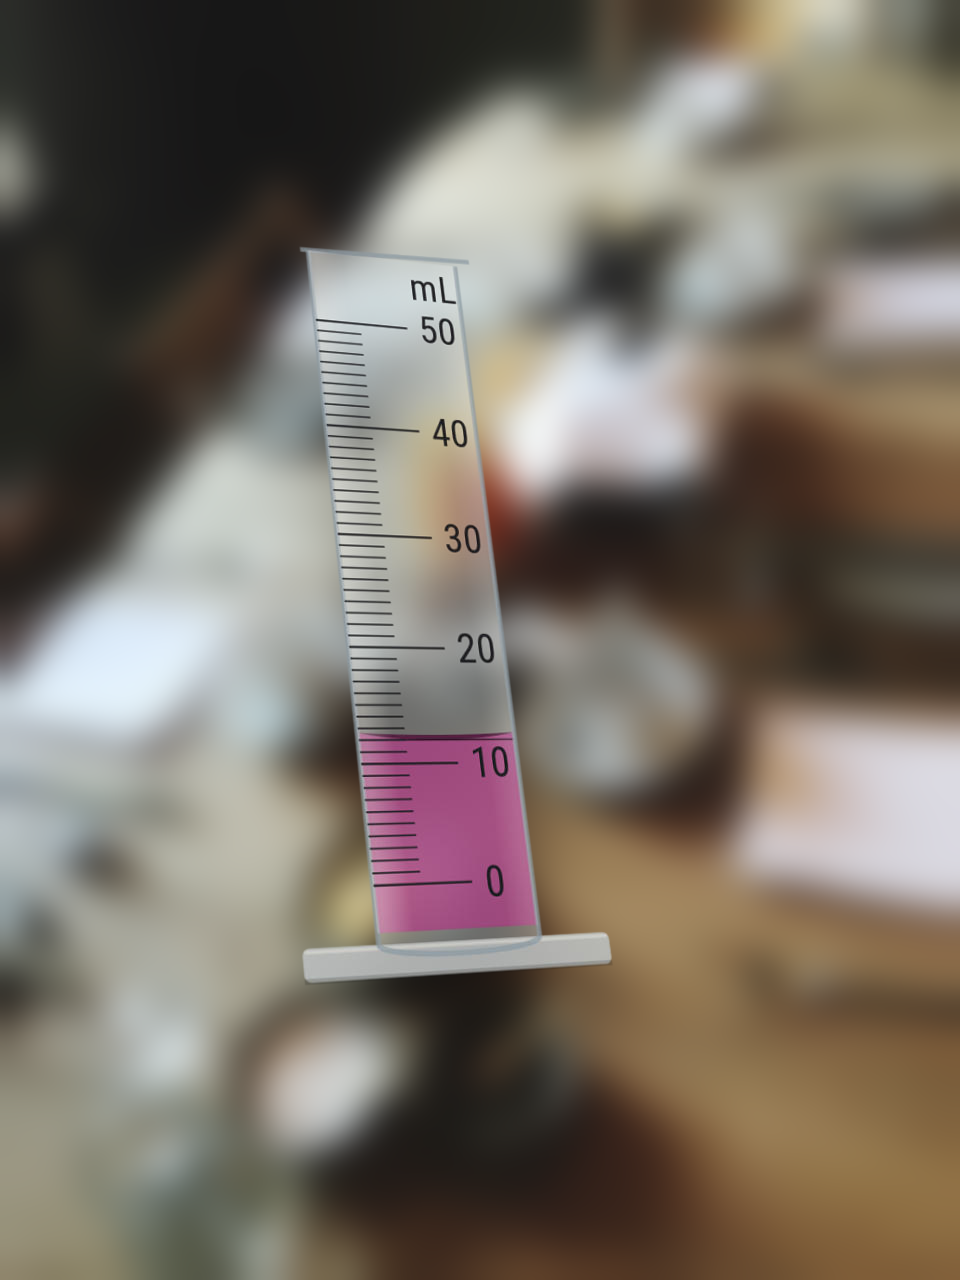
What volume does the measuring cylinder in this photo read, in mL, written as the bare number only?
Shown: 12
